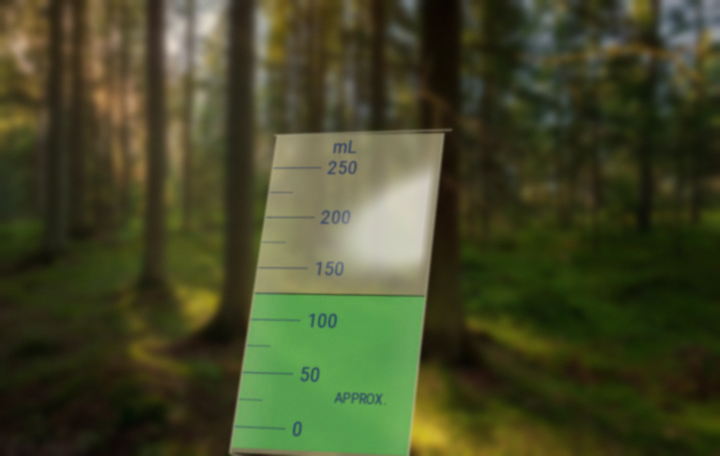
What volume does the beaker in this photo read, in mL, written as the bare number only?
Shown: 125
